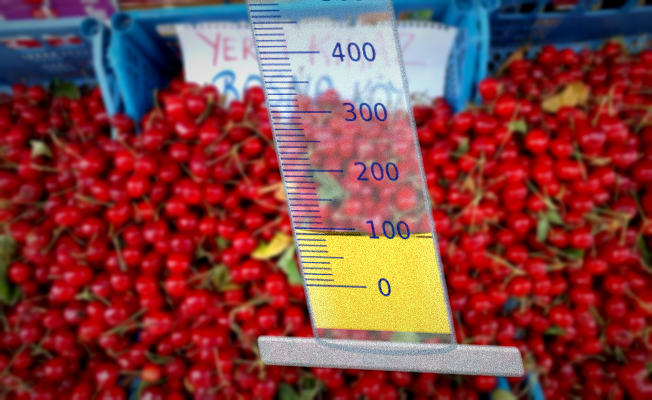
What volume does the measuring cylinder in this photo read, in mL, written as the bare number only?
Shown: 90
